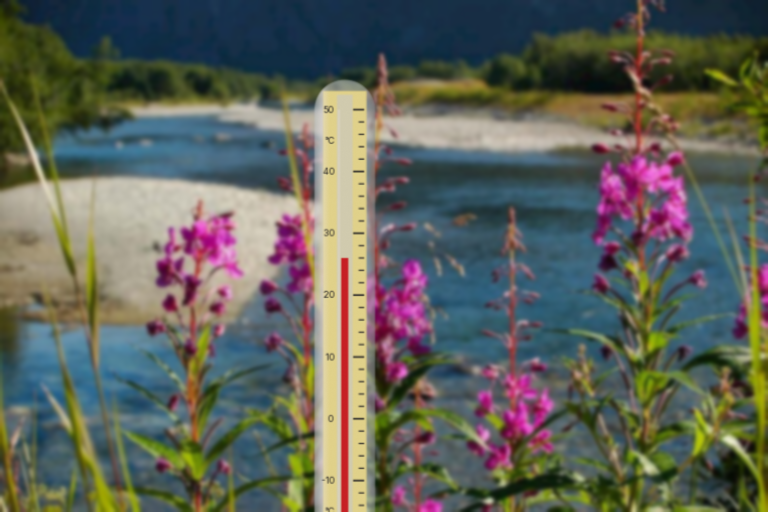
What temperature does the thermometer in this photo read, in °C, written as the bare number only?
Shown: 26
